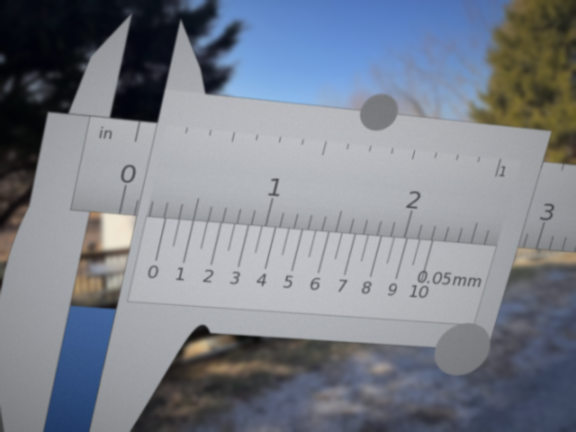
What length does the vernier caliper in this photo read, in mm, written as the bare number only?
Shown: 3.1
